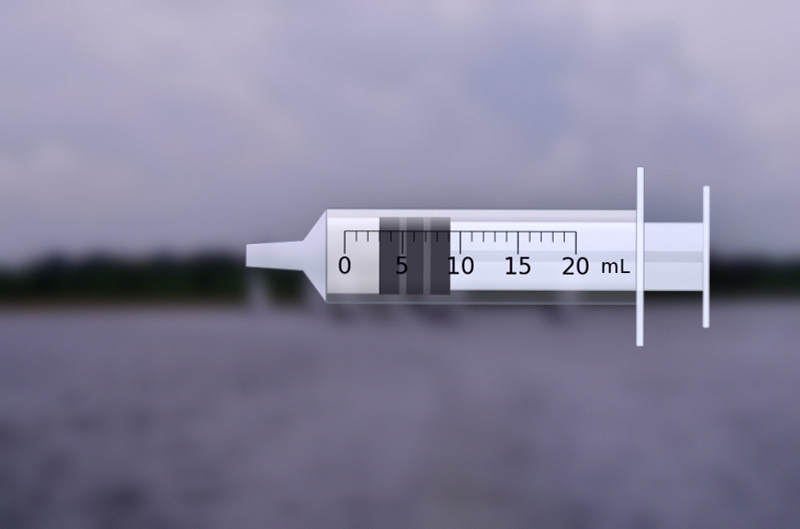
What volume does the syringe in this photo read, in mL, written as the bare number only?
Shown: 3
